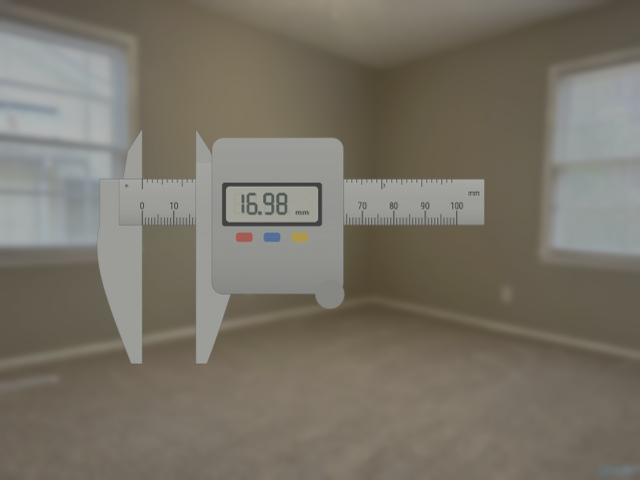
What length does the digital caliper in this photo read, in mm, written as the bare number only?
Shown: 16.98
